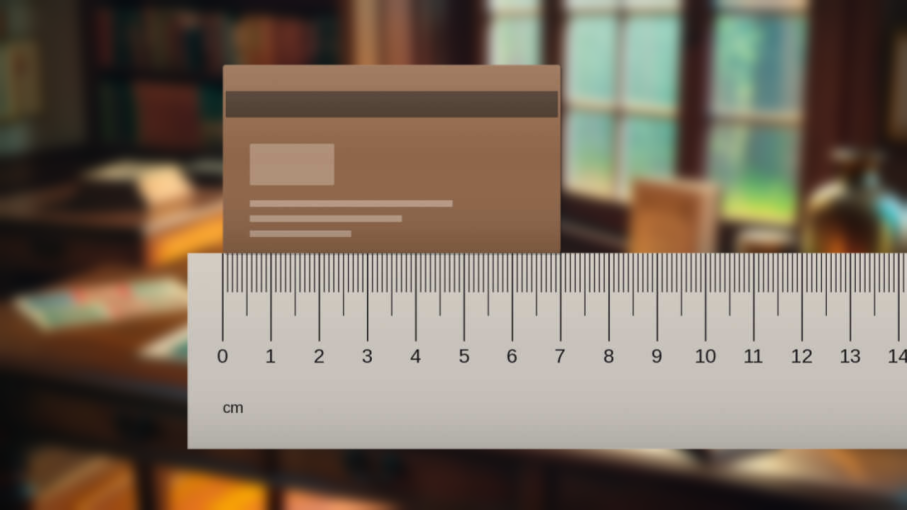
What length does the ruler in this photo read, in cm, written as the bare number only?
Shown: 7
